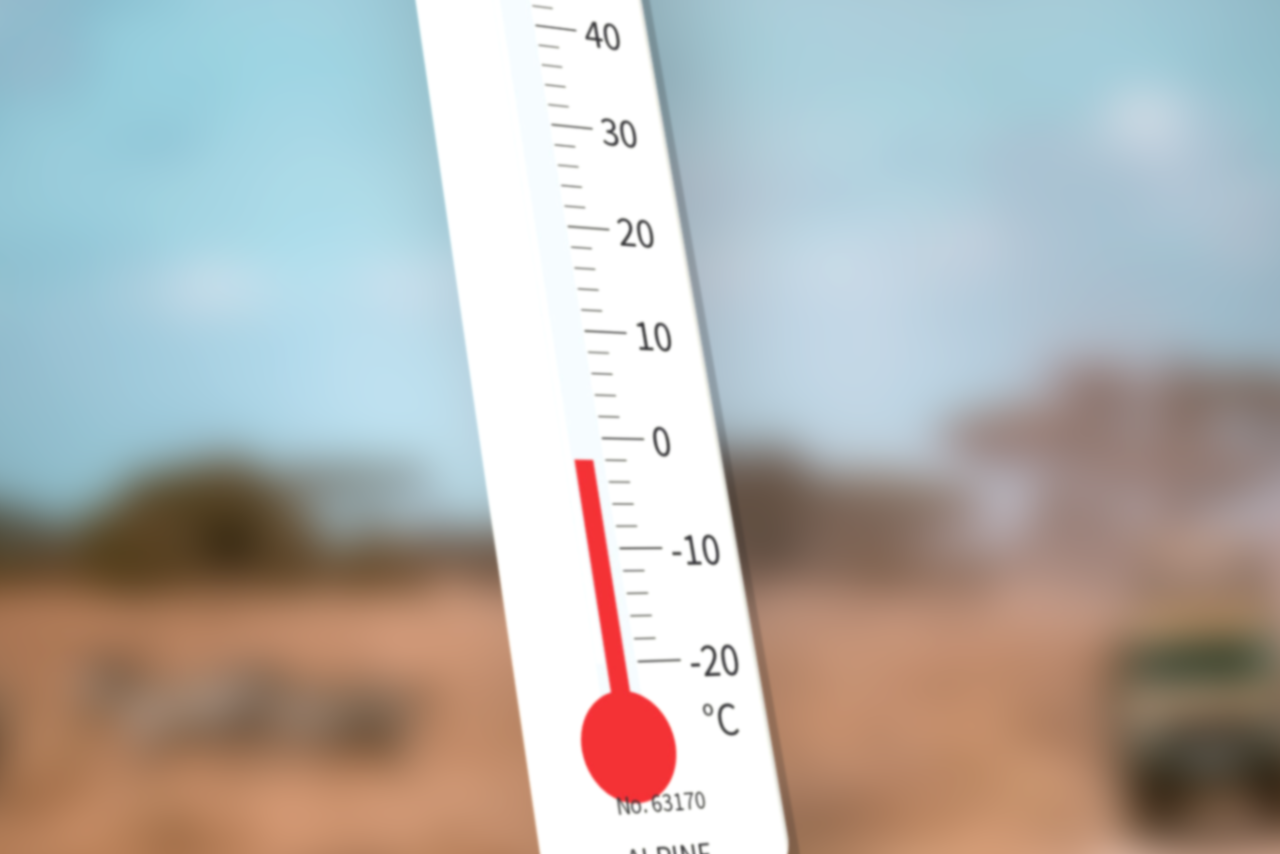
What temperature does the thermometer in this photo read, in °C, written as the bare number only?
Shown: -2
